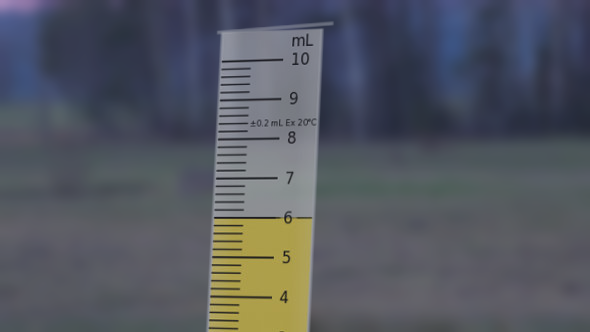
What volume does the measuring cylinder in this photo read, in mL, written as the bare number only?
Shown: 6
